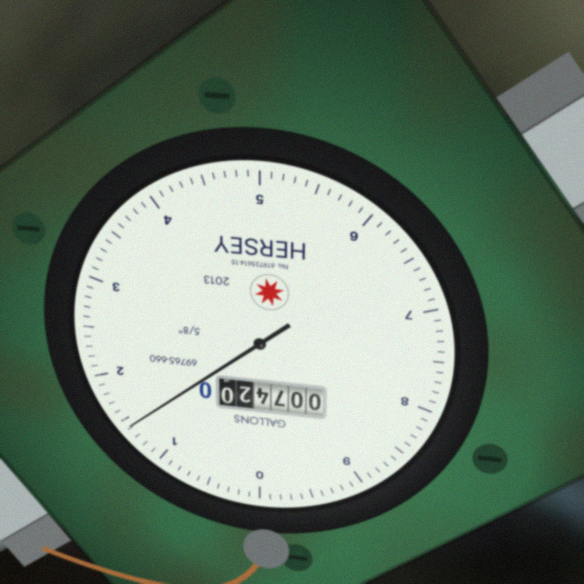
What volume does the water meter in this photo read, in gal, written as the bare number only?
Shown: 74201.4
